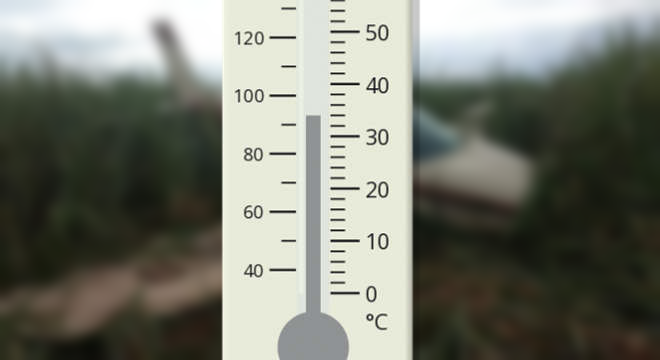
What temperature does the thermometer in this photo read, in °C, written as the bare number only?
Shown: 34
